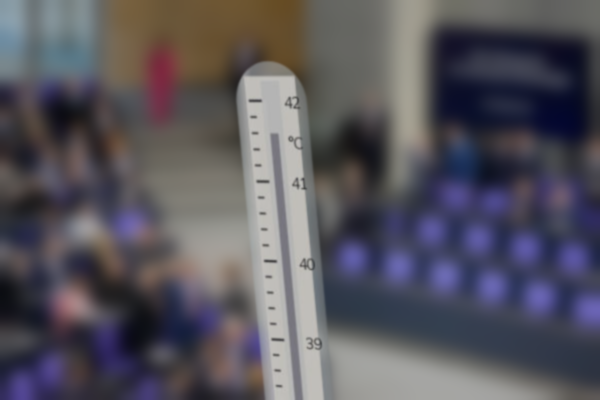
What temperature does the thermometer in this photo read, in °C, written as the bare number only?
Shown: 41.6
